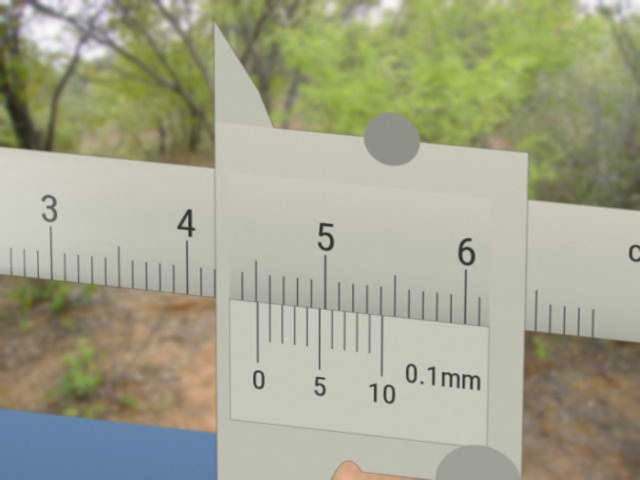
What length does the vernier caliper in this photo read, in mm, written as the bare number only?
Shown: 45.1
